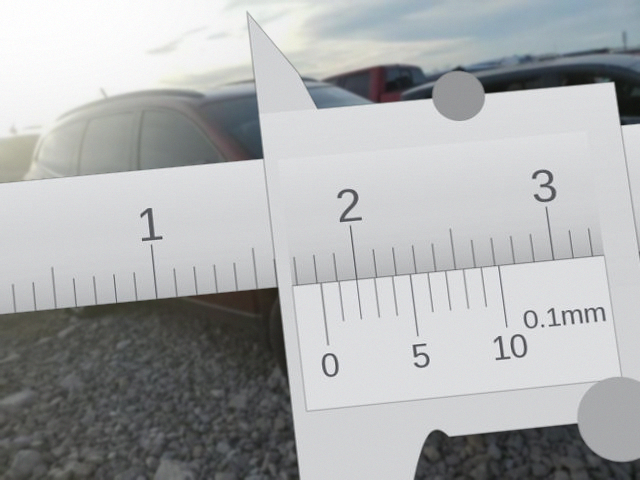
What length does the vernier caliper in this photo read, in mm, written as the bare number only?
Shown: 18.2
